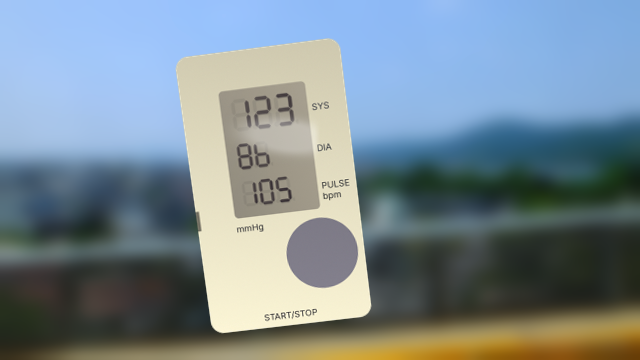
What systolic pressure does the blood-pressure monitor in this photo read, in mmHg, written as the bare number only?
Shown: 123
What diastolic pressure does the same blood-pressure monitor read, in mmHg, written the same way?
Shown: 86
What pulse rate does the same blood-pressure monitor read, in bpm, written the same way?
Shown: 105
